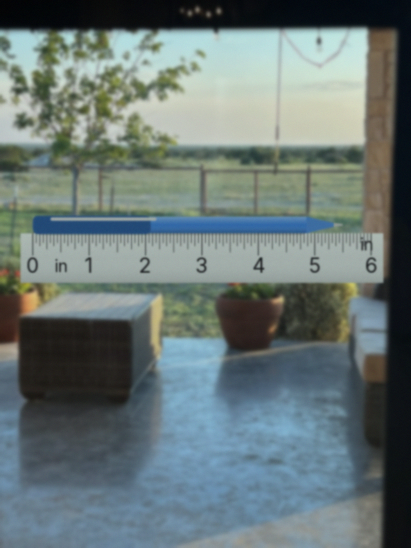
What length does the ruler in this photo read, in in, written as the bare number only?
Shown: 5.5
